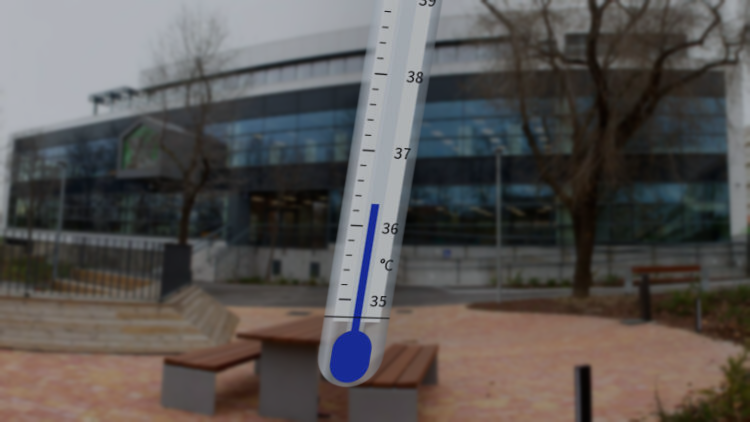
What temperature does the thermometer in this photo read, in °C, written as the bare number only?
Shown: 36.3
